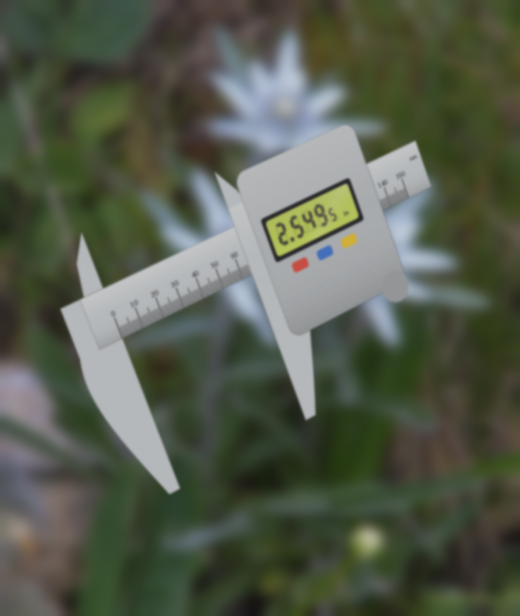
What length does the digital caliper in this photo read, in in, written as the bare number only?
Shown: 2.5495
